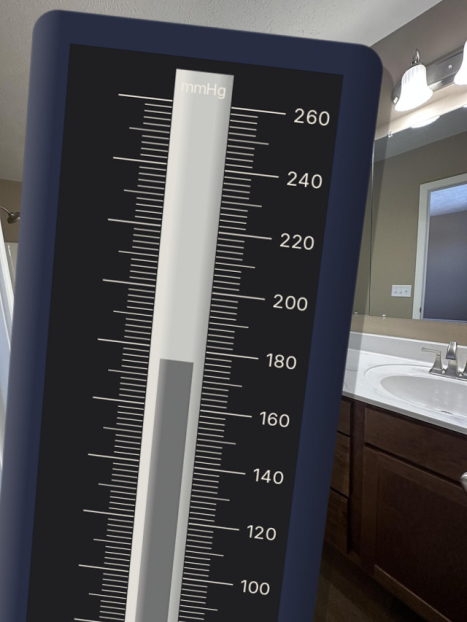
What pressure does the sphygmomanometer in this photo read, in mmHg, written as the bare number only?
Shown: 176
